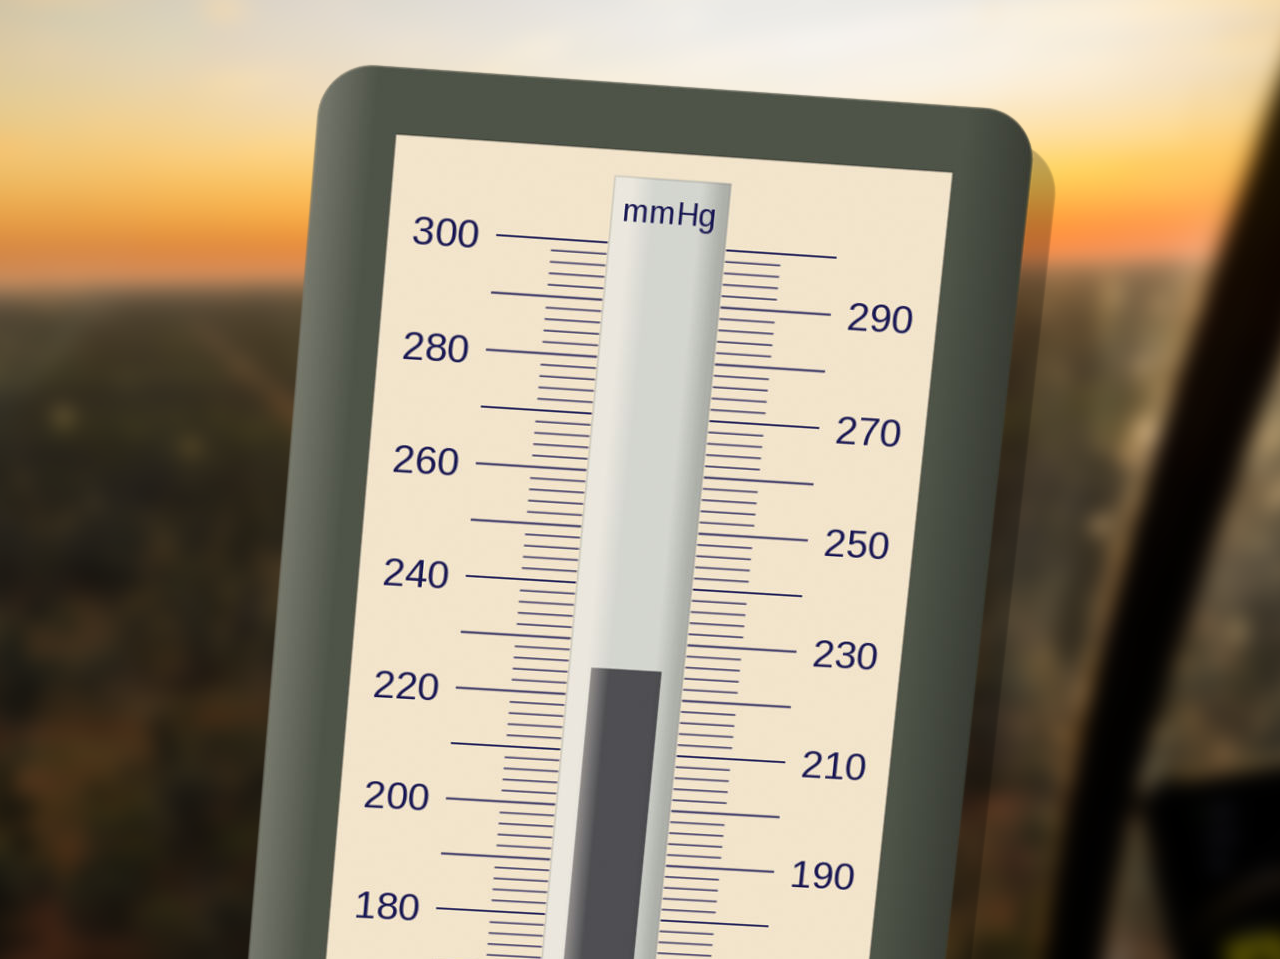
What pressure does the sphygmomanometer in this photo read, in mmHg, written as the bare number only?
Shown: 225
